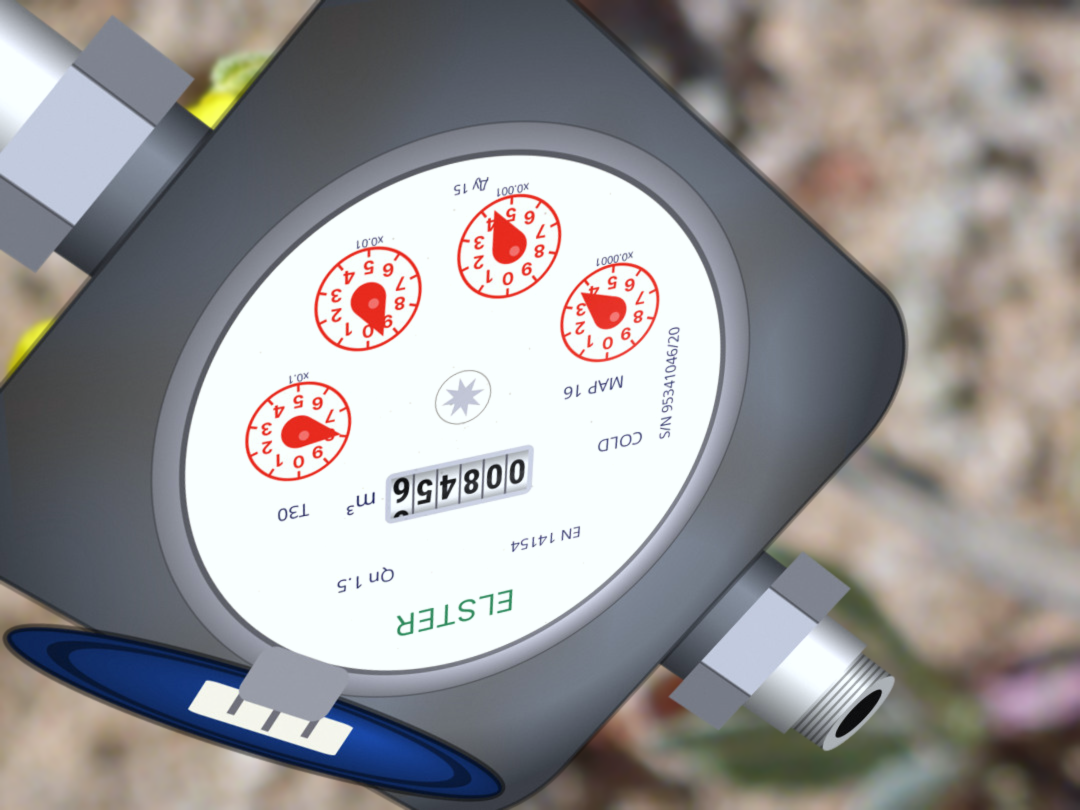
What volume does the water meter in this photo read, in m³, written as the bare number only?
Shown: 8455.7943
